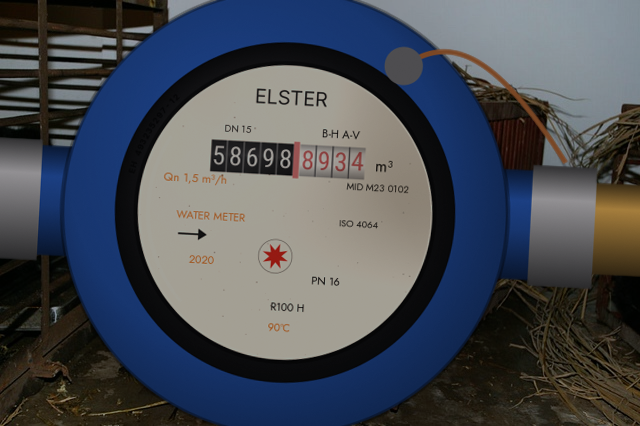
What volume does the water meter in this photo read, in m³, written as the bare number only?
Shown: 58698.8934
